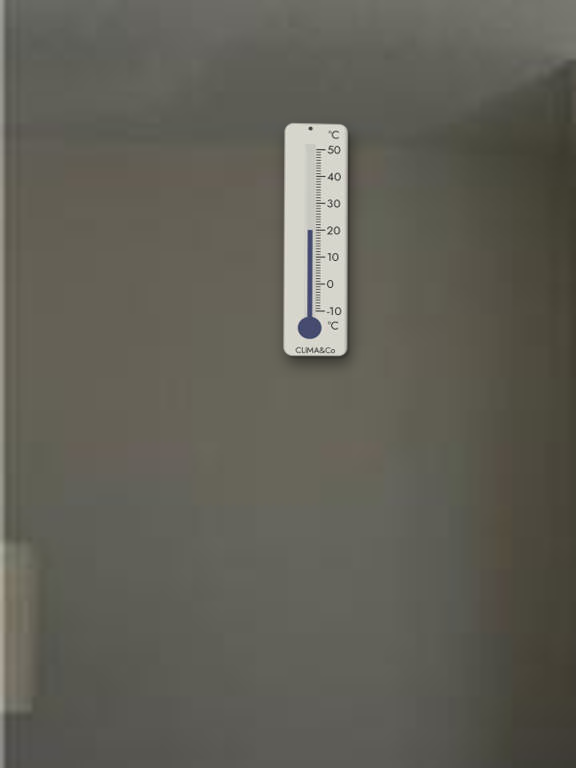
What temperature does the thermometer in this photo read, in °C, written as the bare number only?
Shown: 20
